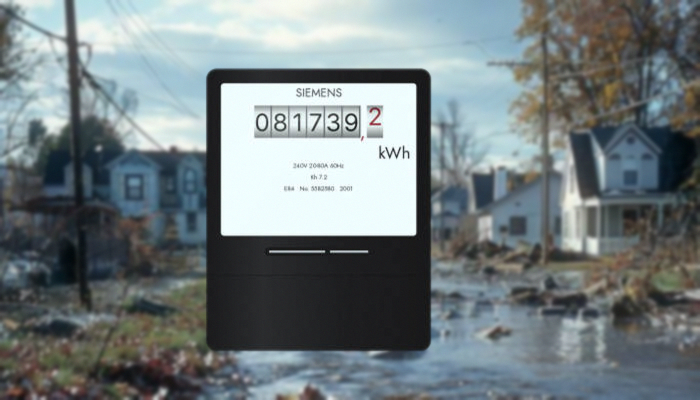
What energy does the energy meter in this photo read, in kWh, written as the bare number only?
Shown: 81739.2
